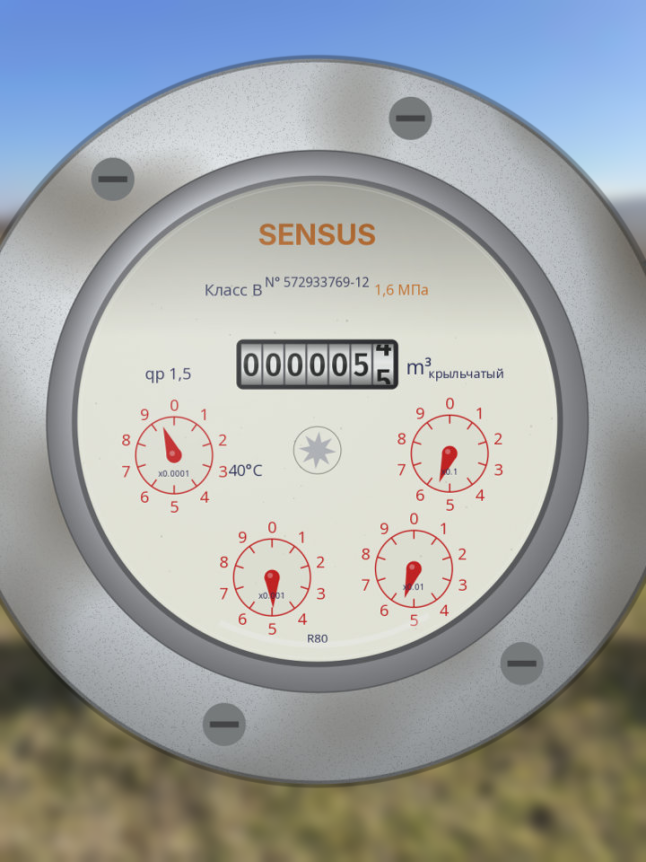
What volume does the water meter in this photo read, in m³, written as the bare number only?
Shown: 54.5549
